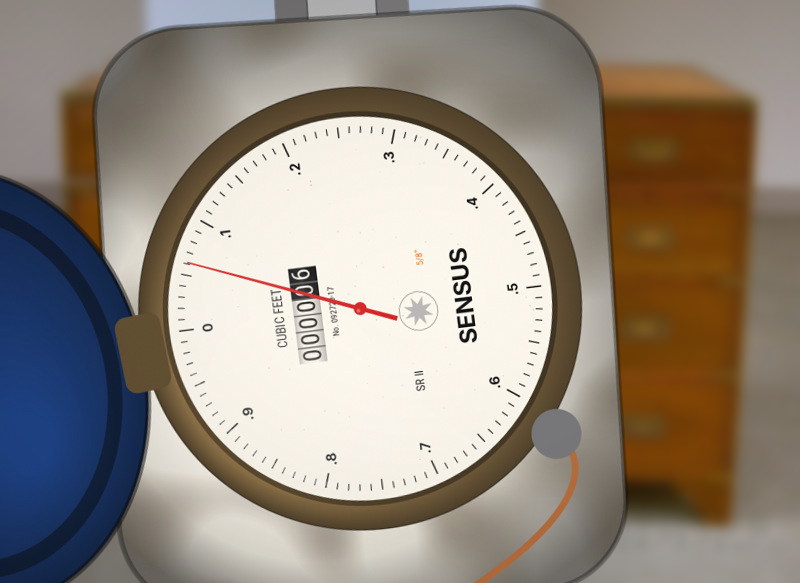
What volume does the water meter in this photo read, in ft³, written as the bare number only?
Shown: 6.06
